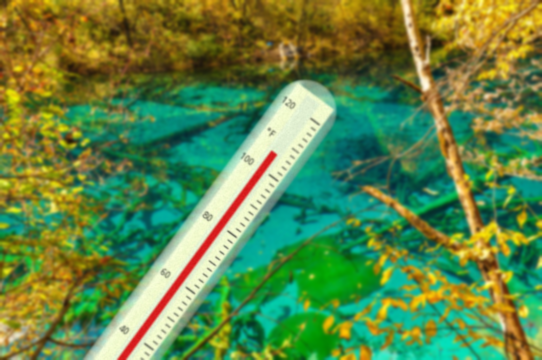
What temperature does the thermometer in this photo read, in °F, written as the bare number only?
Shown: 106
